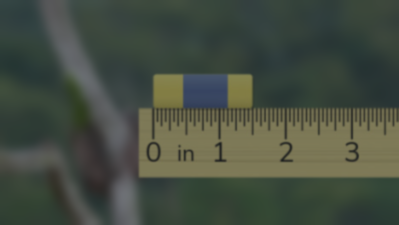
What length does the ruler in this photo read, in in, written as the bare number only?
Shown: 1.5
